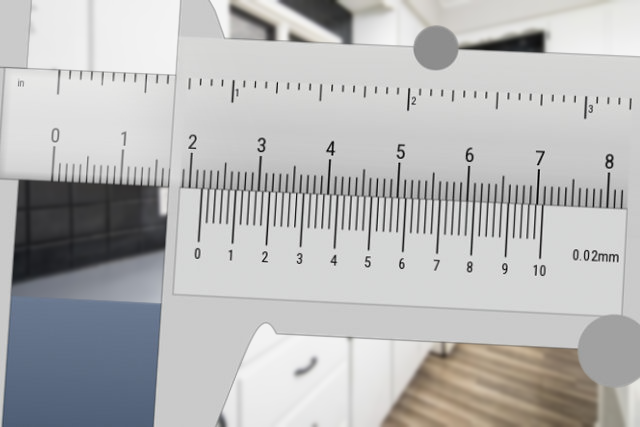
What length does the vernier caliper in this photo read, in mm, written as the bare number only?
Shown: 21.8
